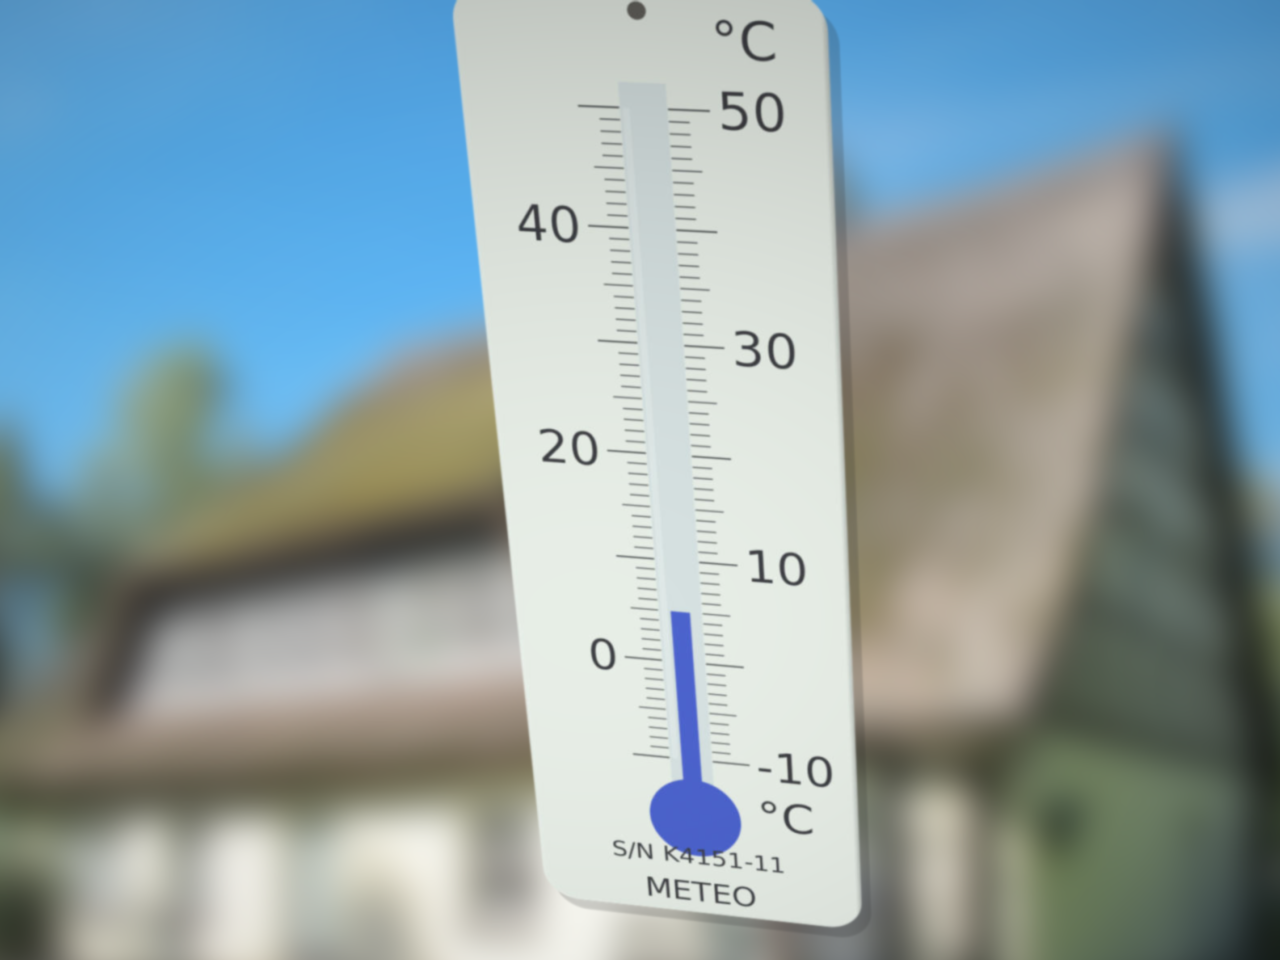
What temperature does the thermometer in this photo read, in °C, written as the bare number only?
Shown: 5
